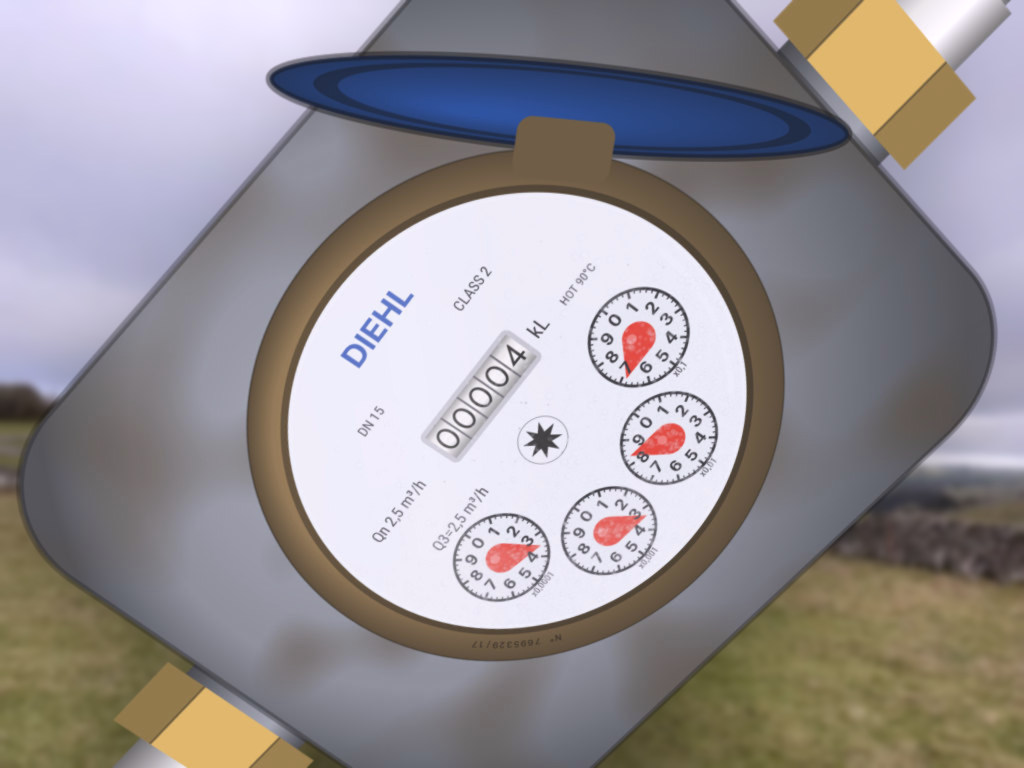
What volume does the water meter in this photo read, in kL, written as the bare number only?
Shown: 4.6833
